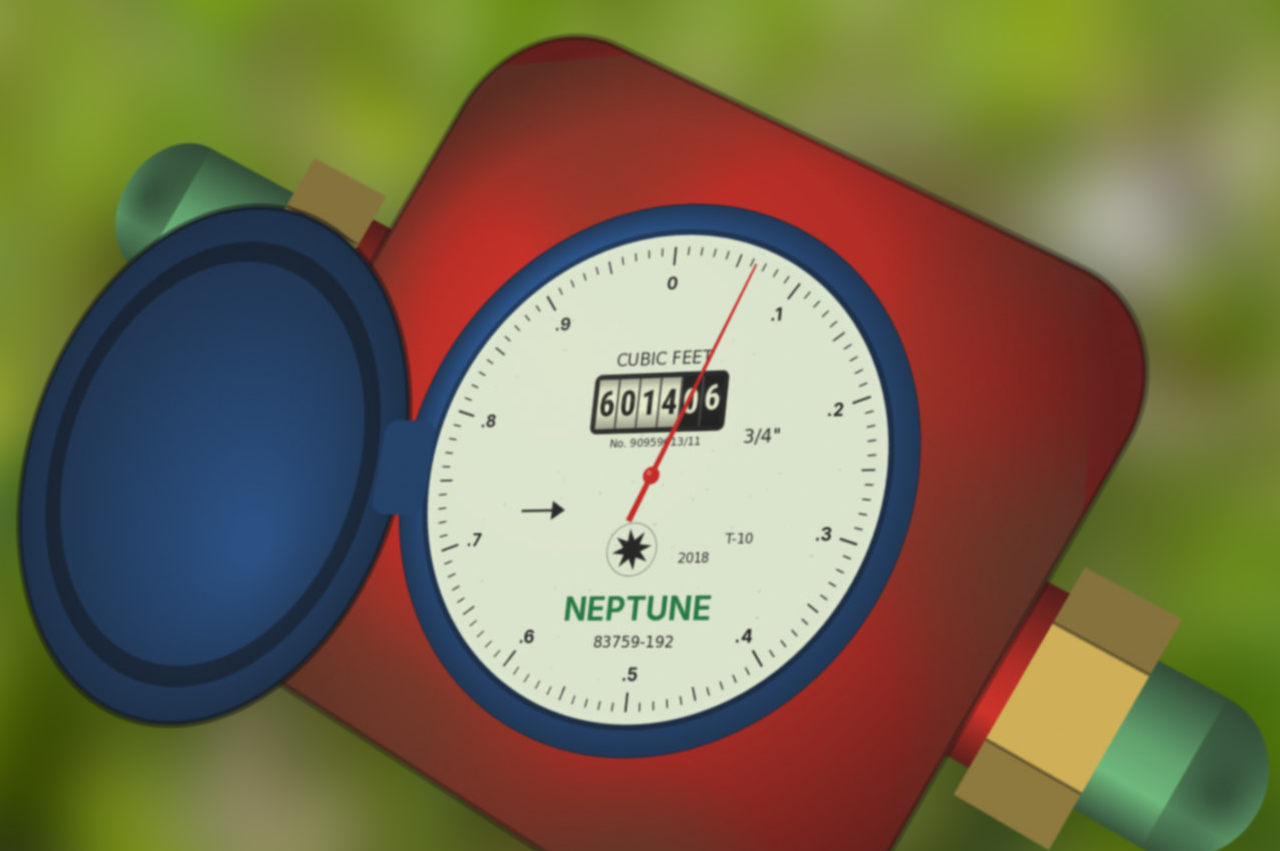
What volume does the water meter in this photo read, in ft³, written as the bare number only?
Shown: 601406.06
